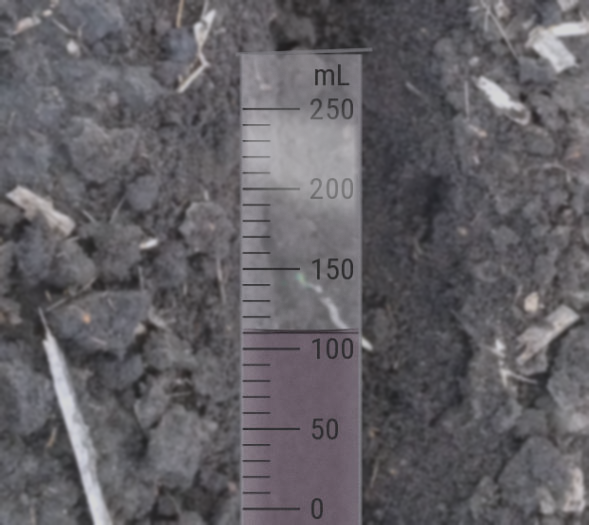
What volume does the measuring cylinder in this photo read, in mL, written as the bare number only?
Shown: 110
